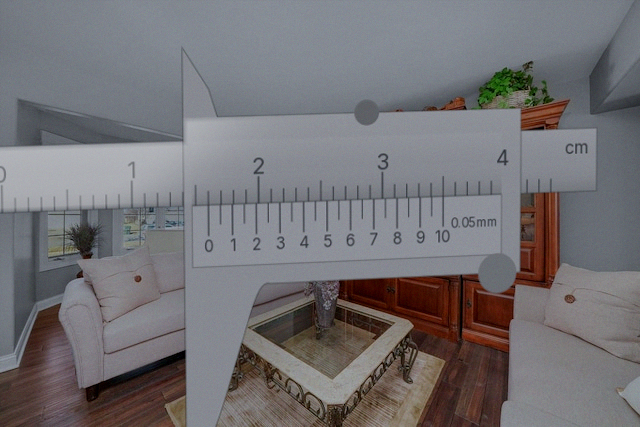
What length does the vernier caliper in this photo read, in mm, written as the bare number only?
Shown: 16.0
